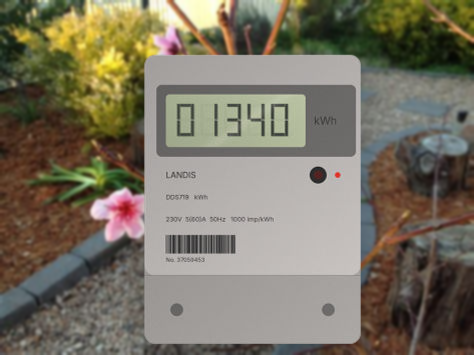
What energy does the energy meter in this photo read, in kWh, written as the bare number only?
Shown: 1340
